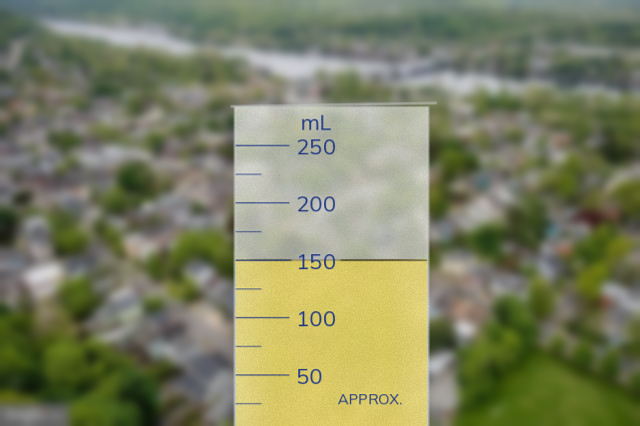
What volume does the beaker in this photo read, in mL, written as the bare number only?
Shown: 150
